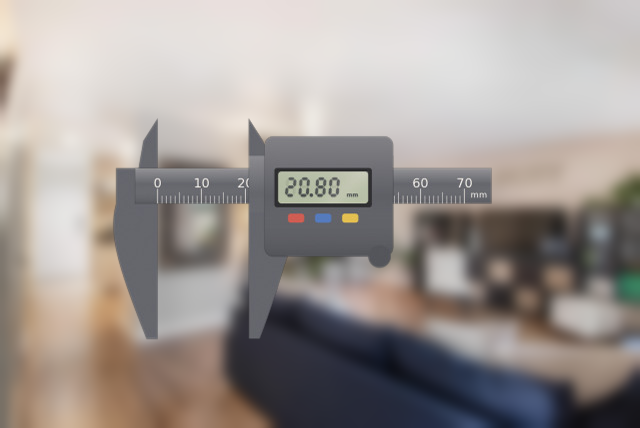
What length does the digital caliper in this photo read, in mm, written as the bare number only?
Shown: 20.80
